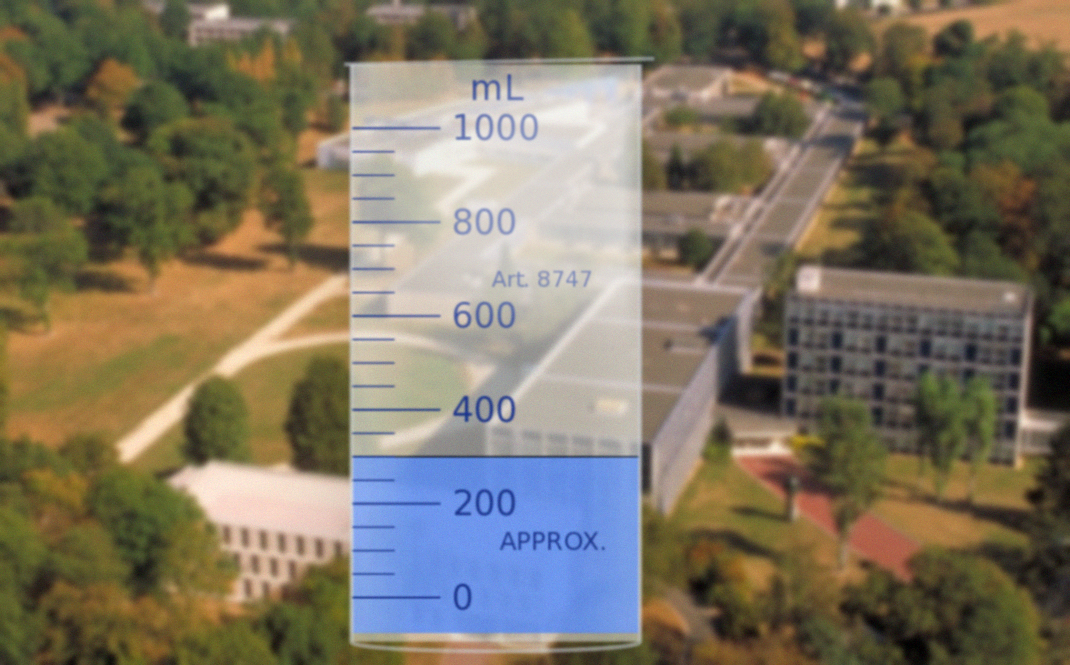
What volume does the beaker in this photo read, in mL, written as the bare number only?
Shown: 300
